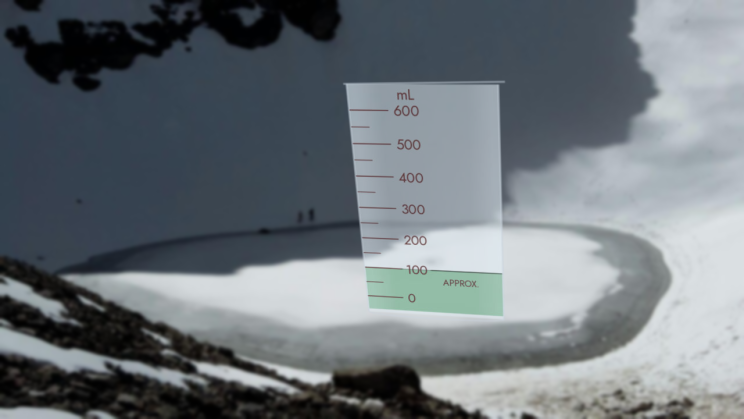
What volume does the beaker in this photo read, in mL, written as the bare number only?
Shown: 100
